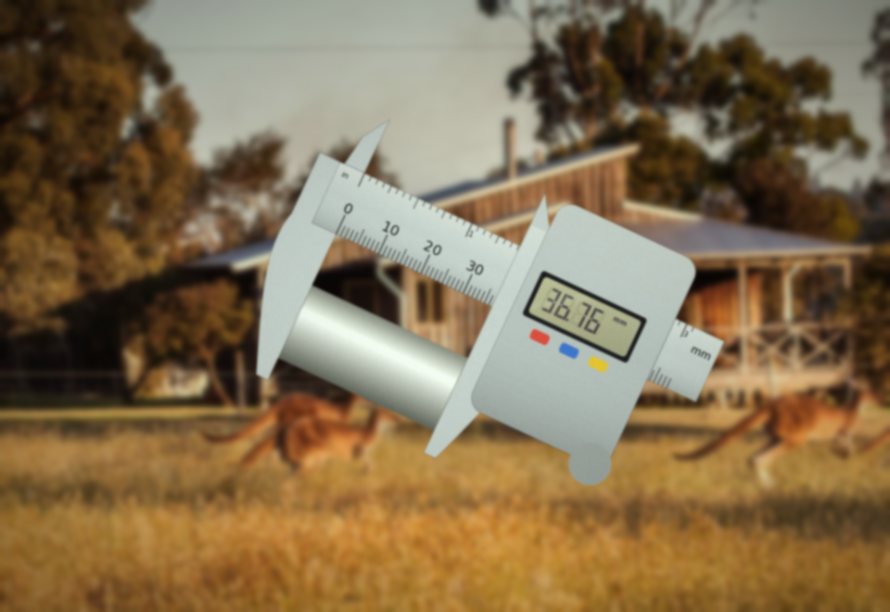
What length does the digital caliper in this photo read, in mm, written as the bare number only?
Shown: 36.76
